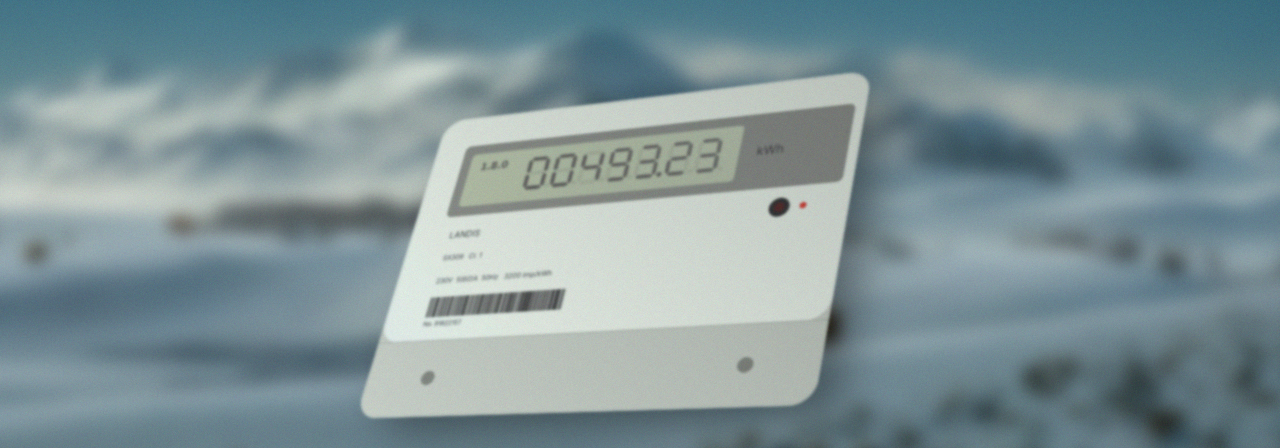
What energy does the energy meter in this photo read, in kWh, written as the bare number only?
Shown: 493.23
